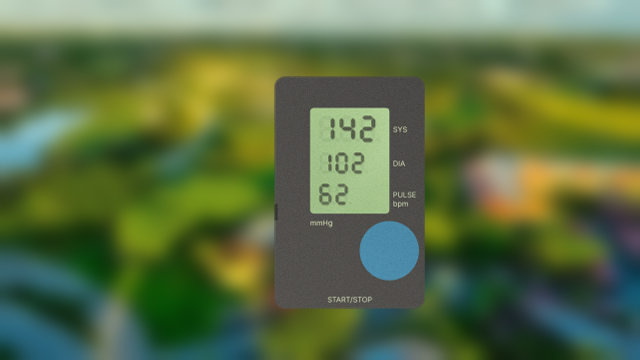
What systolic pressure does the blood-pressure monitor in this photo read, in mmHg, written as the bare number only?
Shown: 142
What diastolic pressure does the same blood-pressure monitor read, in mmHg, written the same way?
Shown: 102
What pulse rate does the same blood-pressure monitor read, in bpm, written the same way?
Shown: 62
